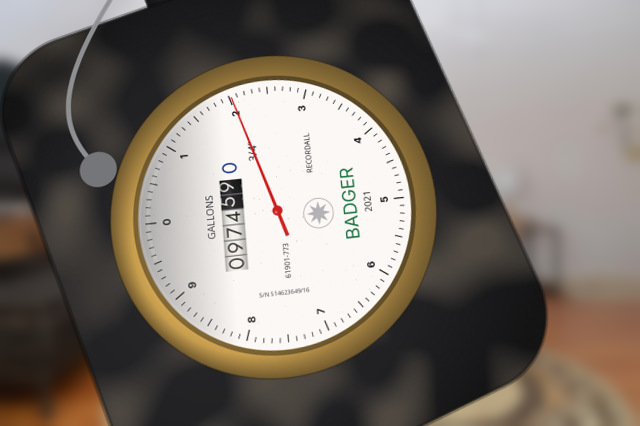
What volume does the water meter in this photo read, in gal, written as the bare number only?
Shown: 974592.0
